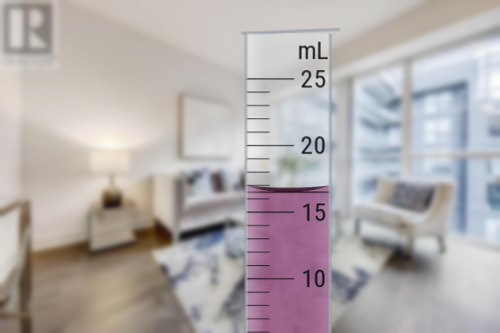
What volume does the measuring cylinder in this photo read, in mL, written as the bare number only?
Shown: 16.5
